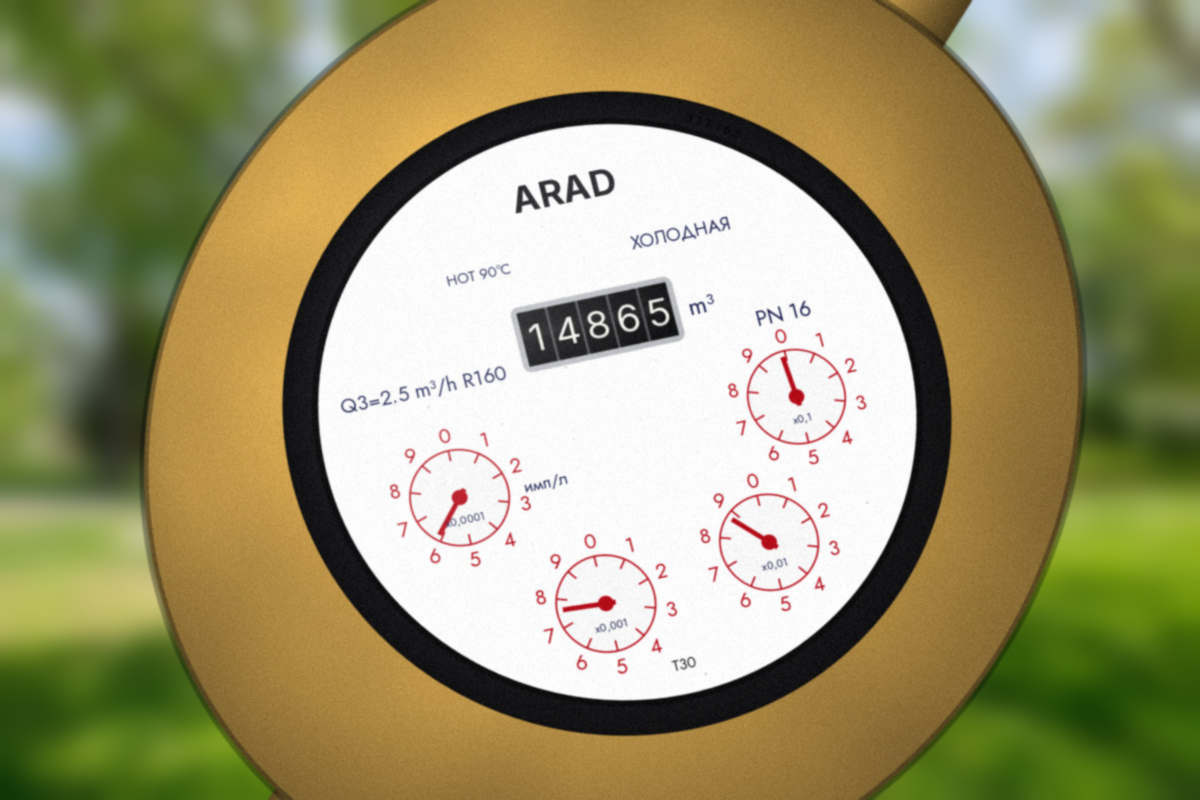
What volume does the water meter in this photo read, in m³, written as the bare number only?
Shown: 14864.9876
